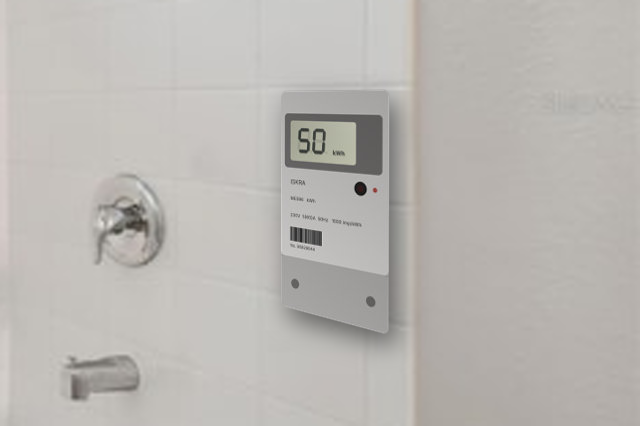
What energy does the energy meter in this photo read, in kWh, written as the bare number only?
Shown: 50
